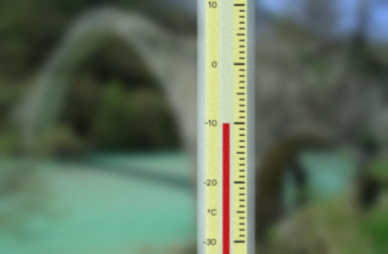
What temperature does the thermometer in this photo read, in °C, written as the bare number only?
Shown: -10
